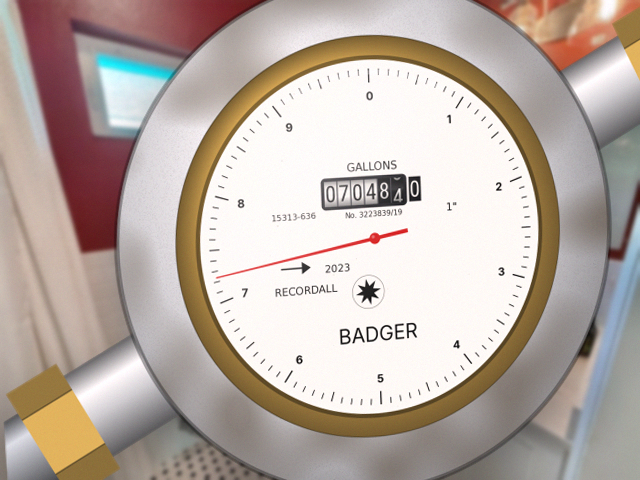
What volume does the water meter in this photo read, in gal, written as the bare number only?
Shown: 704837.2
